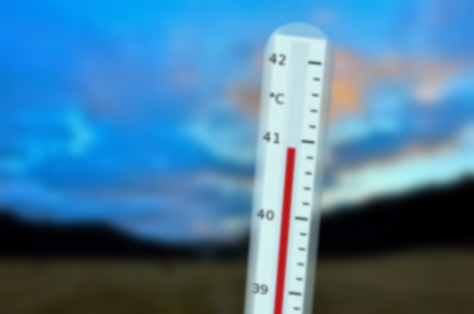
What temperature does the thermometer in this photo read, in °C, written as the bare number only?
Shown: 40.9
